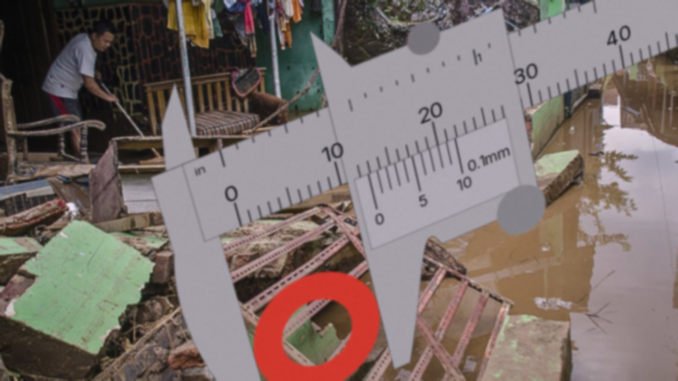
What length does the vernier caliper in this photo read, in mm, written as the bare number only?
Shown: 12.8
